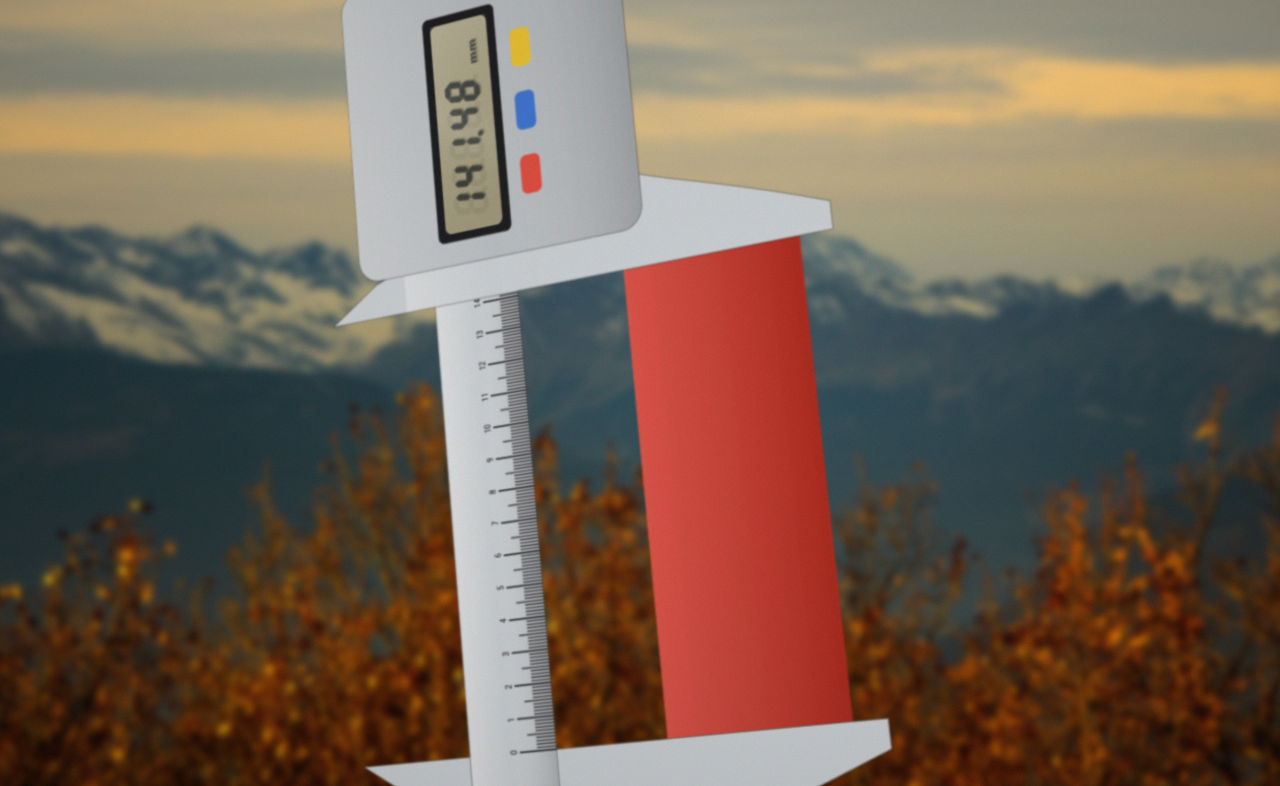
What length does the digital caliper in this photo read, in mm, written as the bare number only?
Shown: 141.48
